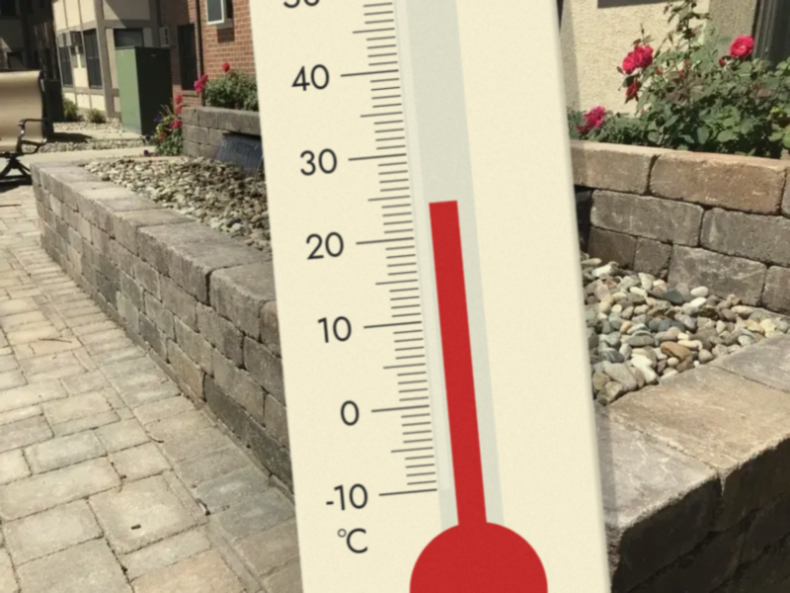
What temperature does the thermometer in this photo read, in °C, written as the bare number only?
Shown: 24
